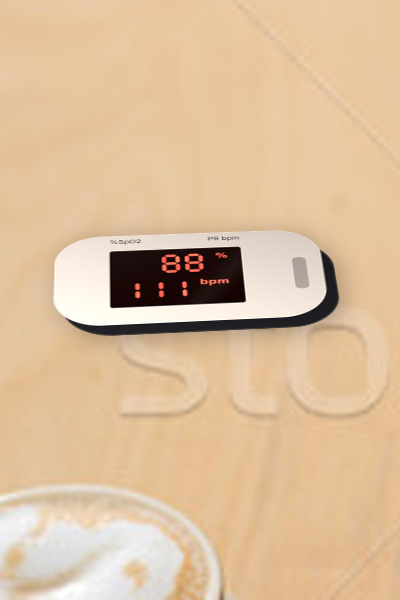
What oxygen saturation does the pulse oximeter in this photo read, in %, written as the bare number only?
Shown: 88
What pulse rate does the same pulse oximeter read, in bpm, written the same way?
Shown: 111
